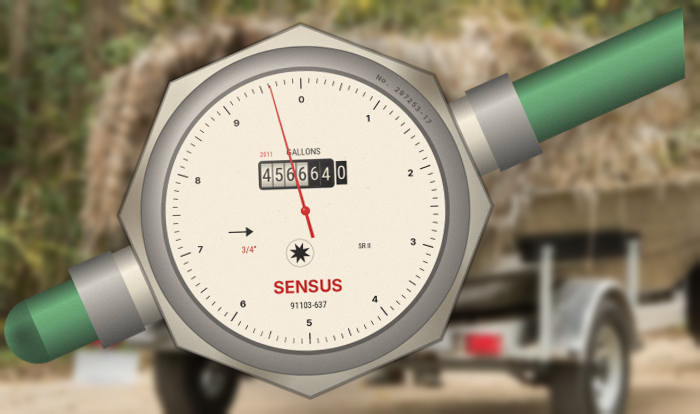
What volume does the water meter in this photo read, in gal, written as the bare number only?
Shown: 4566639.6
